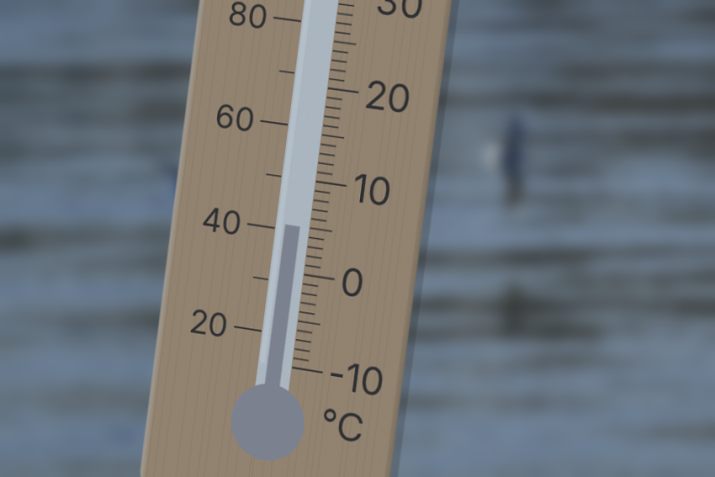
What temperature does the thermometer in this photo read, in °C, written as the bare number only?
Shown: 5
